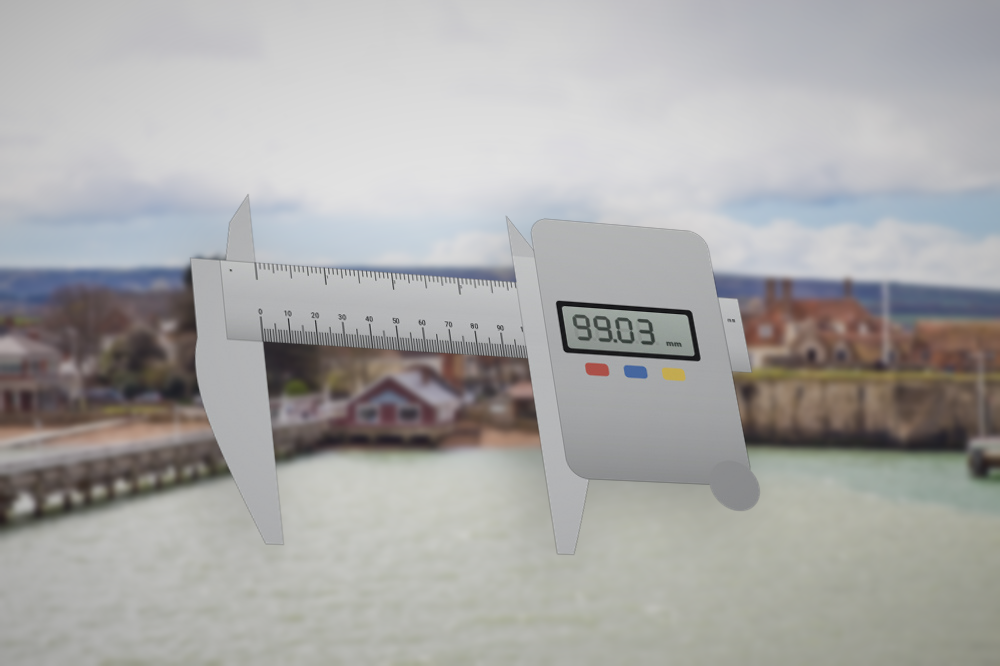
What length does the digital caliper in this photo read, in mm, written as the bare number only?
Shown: 99.03
